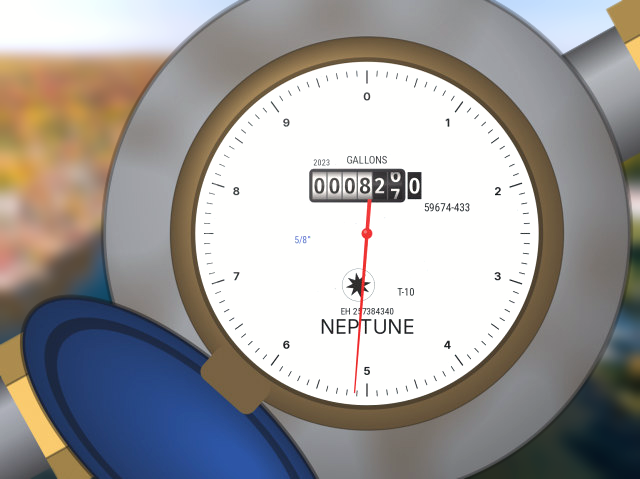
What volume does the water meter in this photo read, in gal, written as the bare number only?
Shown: 8265.1
